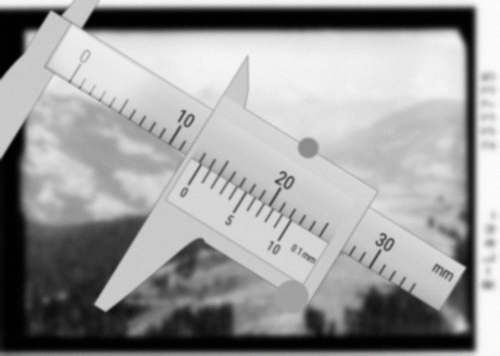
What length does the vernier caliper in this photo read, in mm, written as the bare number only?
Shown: 13.2
